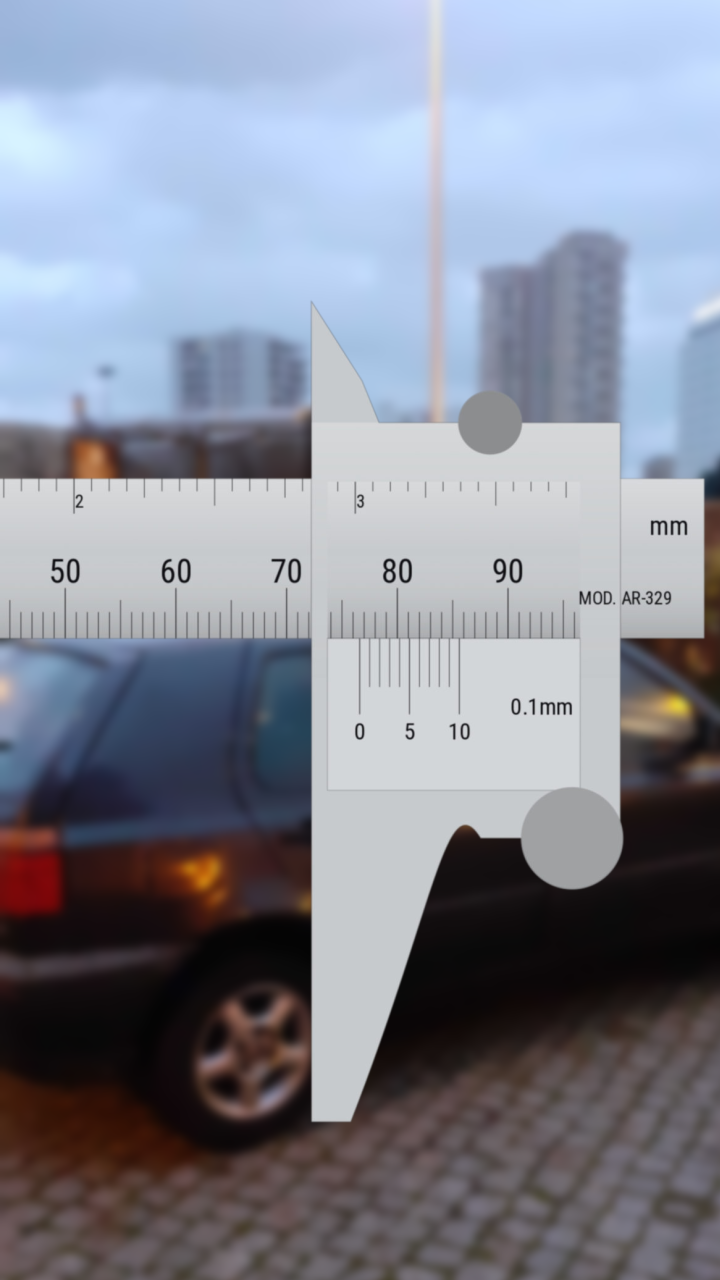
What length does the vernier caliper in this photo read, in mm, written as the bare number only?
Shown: 76.6
